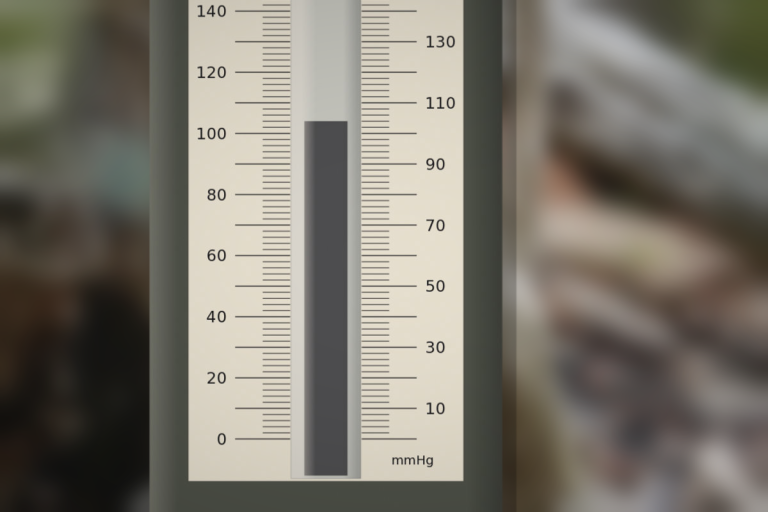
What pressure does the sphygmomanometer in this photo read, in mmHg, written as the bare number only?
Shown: 104
